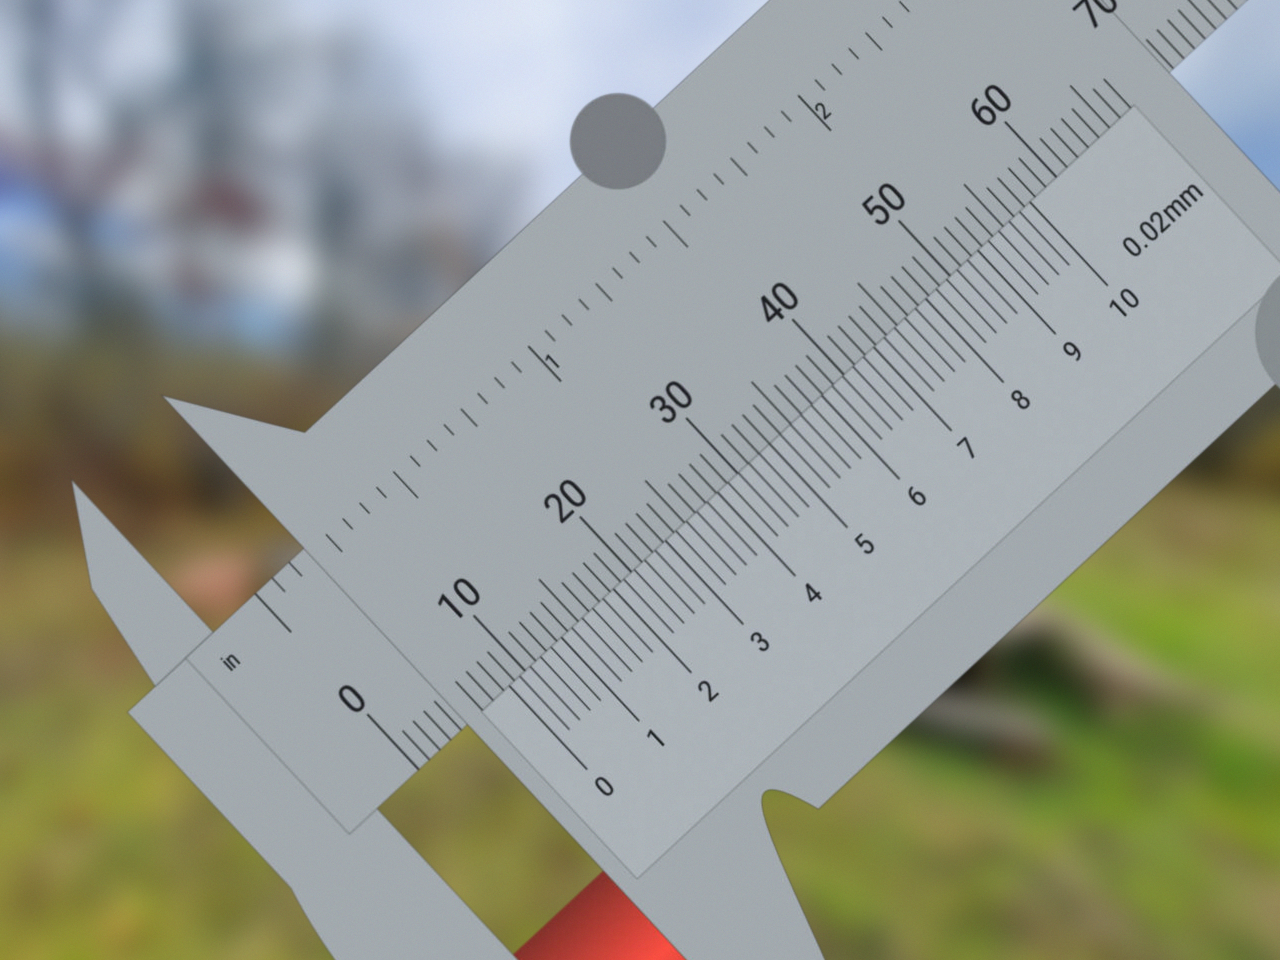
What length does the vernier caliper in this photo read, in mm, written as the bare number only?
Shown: 8.5
